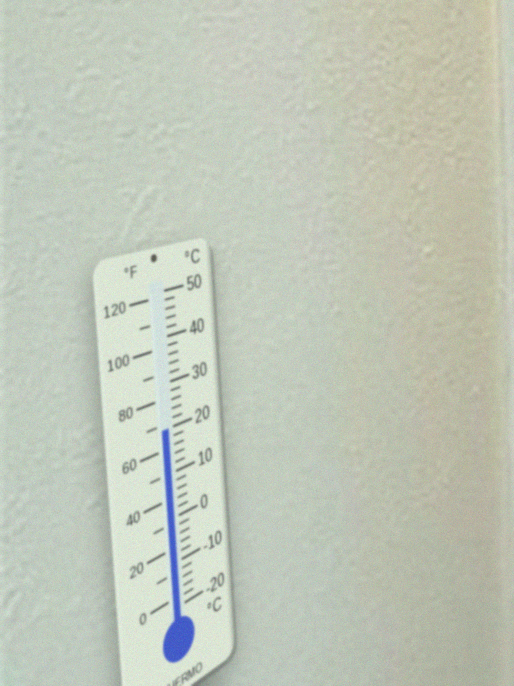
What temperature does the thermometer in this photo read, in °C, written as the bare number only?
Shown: 20
